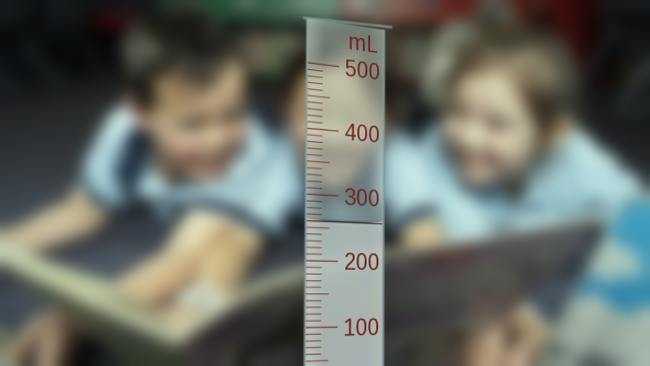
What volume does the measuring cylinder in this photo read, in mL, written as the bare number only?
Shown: 260
